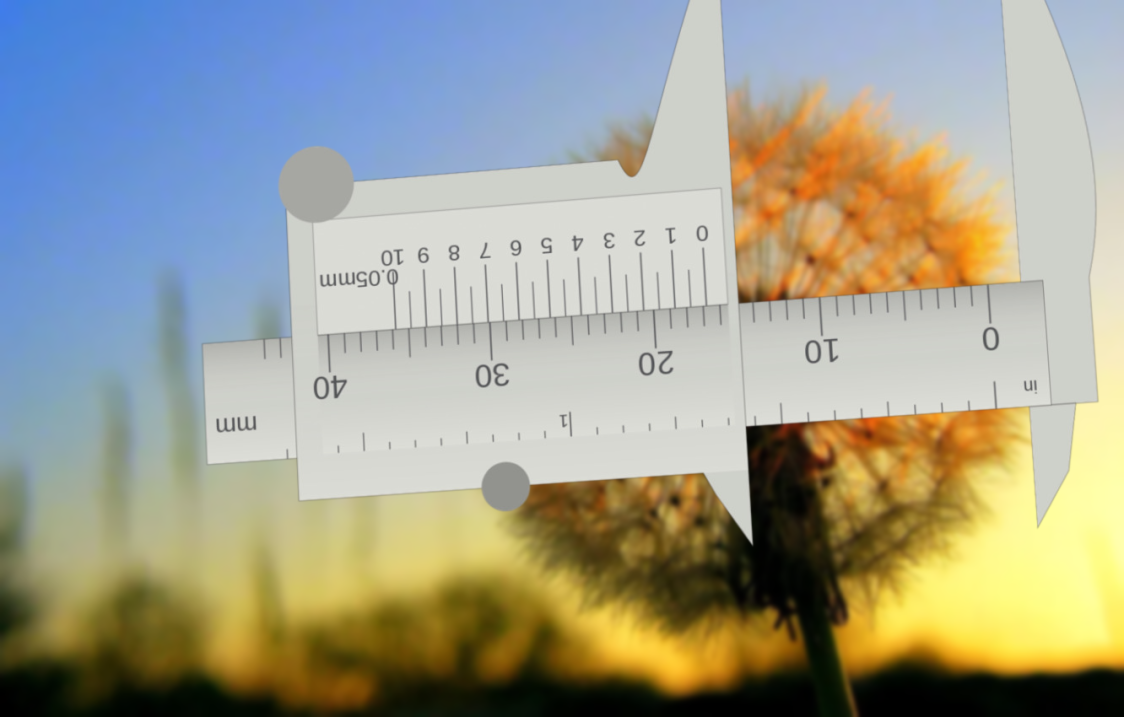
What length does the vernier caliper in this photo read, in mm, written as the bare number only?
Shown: 16.8
